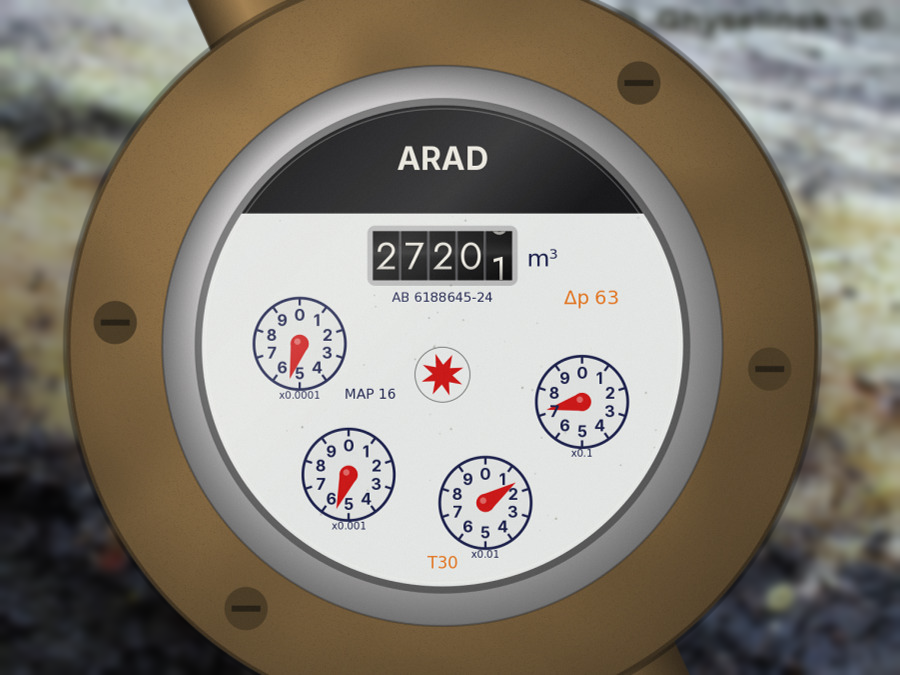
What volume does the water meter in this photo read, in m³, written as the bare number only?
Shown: 27200.7155
